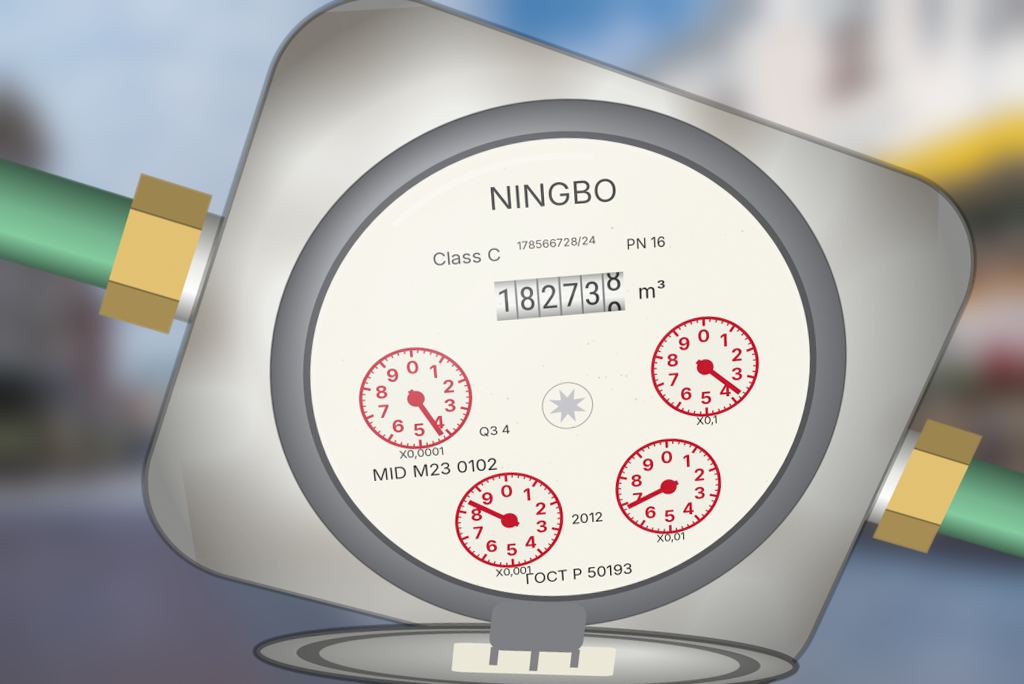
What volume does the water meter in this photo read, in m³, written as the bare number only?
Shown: 182738.3684
